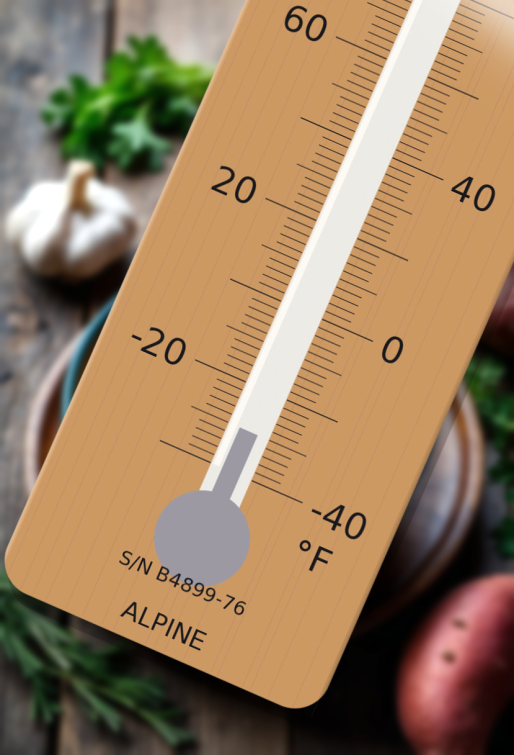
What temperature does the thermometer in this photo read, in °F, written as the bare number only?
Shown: -30
